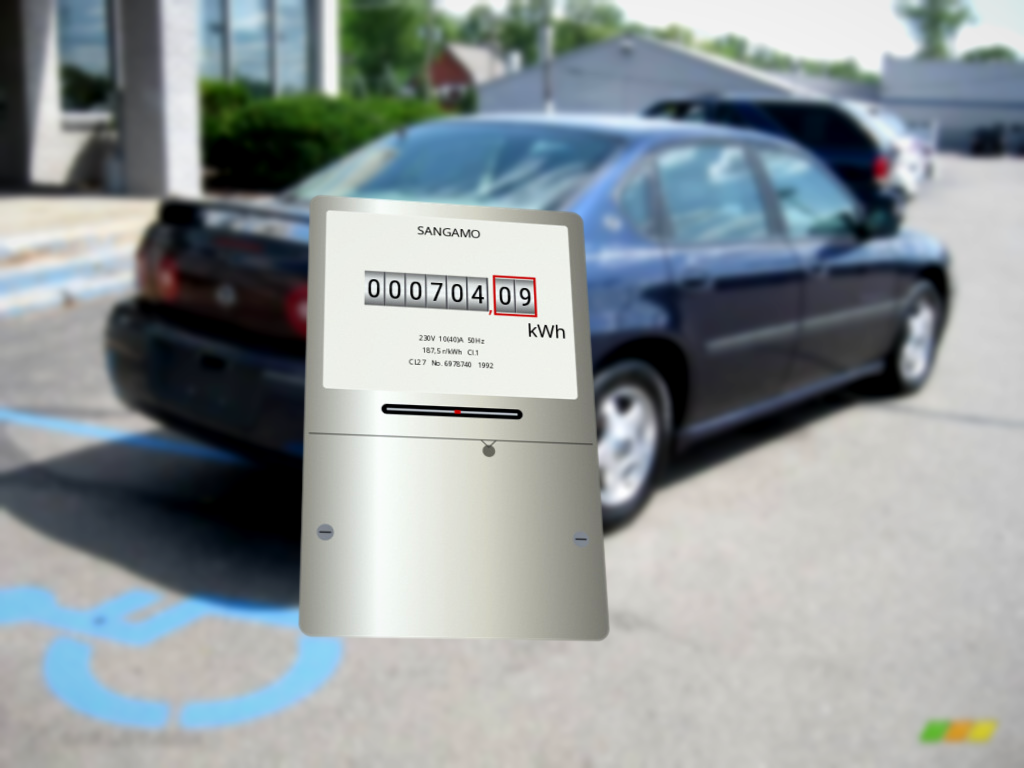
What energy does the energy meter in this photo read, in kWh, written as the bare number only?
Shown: 704.09
